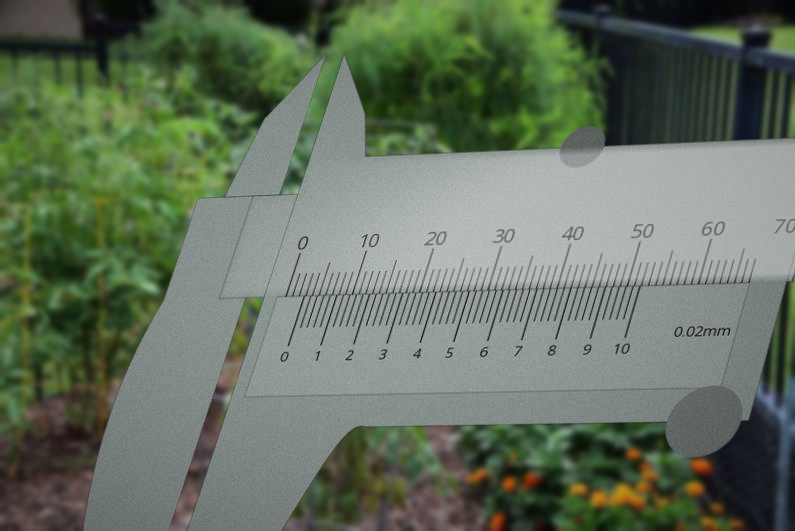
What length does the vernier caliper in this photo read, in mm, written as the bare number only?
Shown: 2.8
